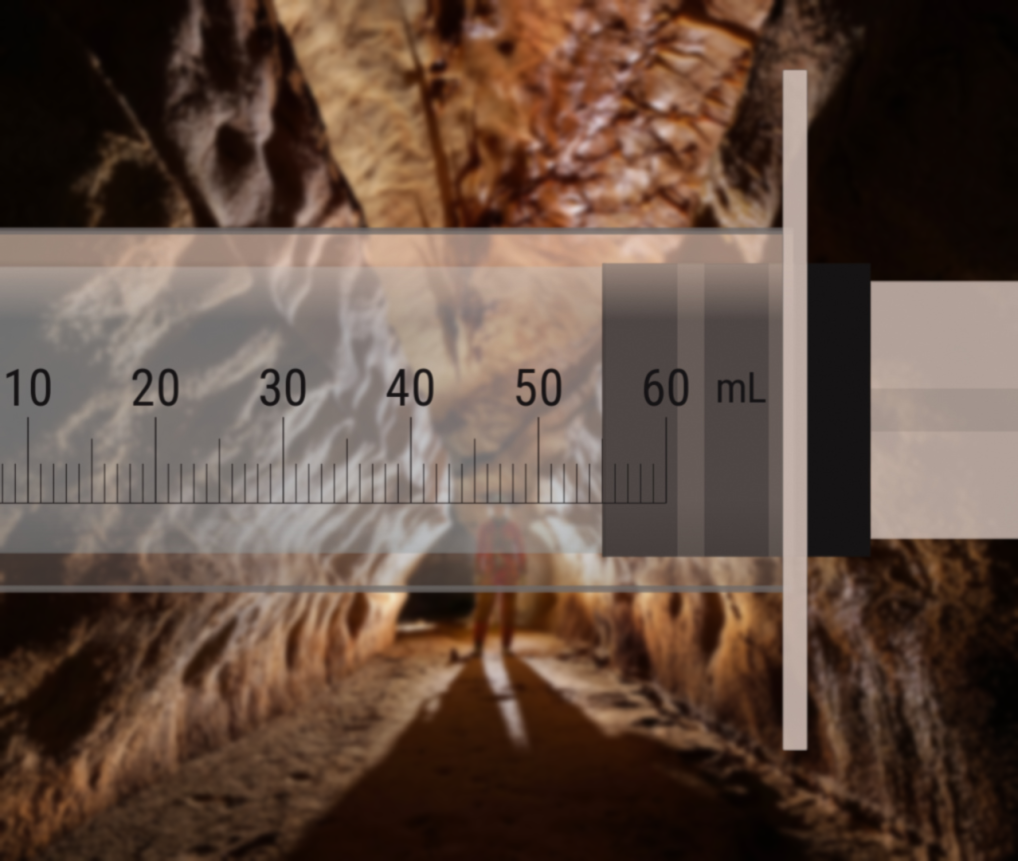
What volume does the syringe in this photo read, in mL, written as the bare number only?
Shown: 55
